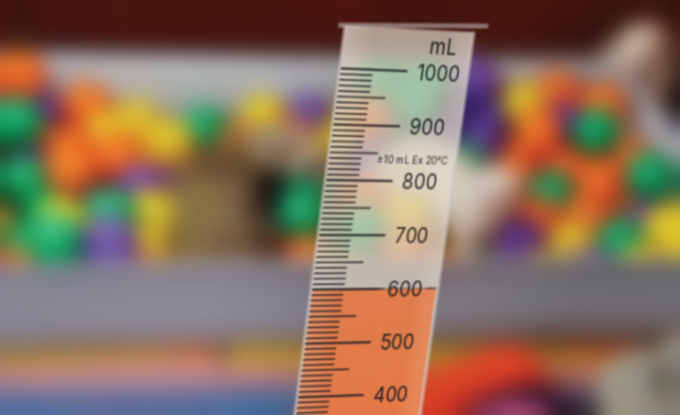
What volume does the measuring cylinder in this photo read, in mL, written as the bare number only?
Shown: 600
